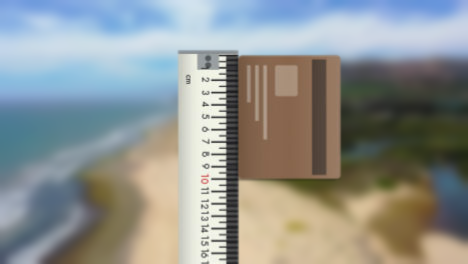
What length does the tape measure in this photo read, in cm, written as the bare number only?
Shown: 10
